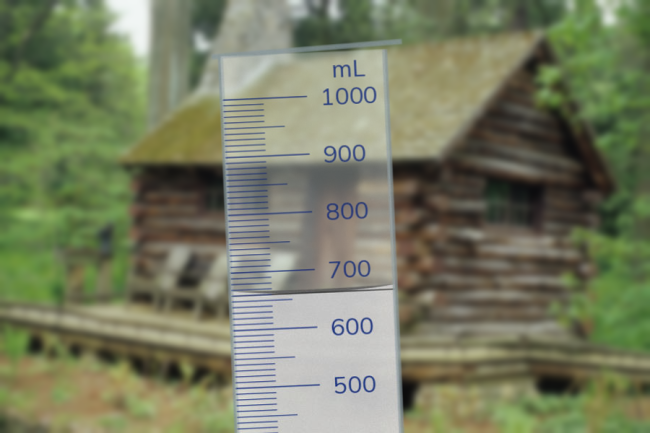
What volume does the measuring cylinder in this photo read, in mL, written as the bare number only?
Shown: 660
